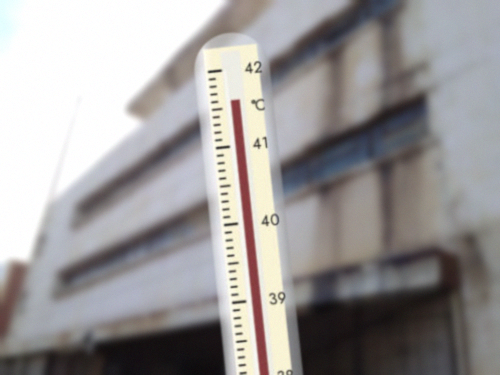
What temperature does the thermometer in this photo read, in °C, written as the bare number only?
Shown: 41.6
